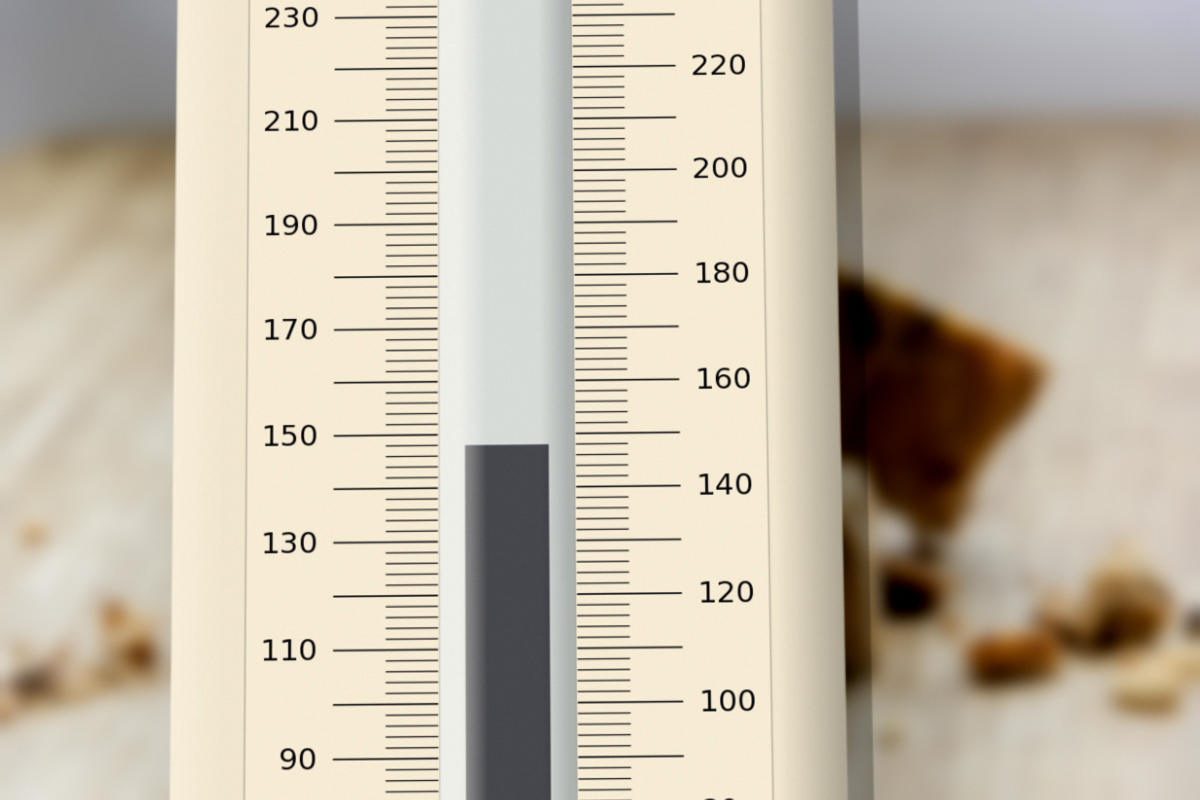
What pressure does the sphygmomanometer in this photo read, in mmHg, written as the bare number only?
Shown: 148
